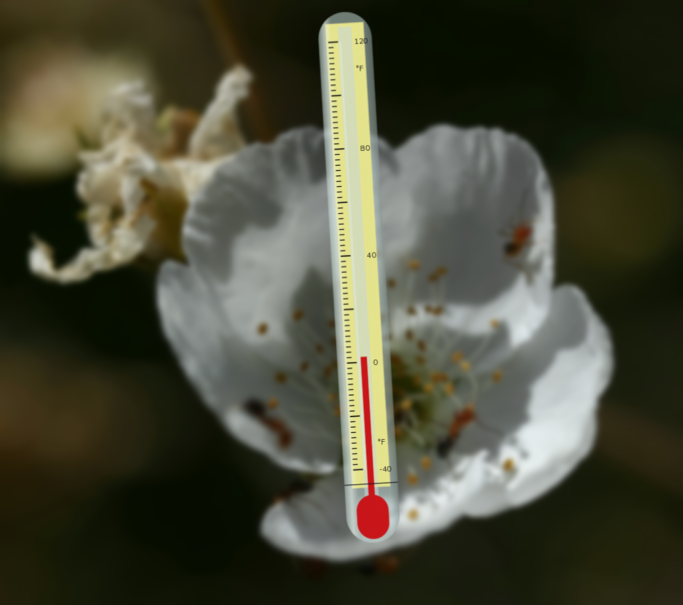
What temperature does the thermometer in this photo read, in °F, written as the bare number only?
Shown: 2
